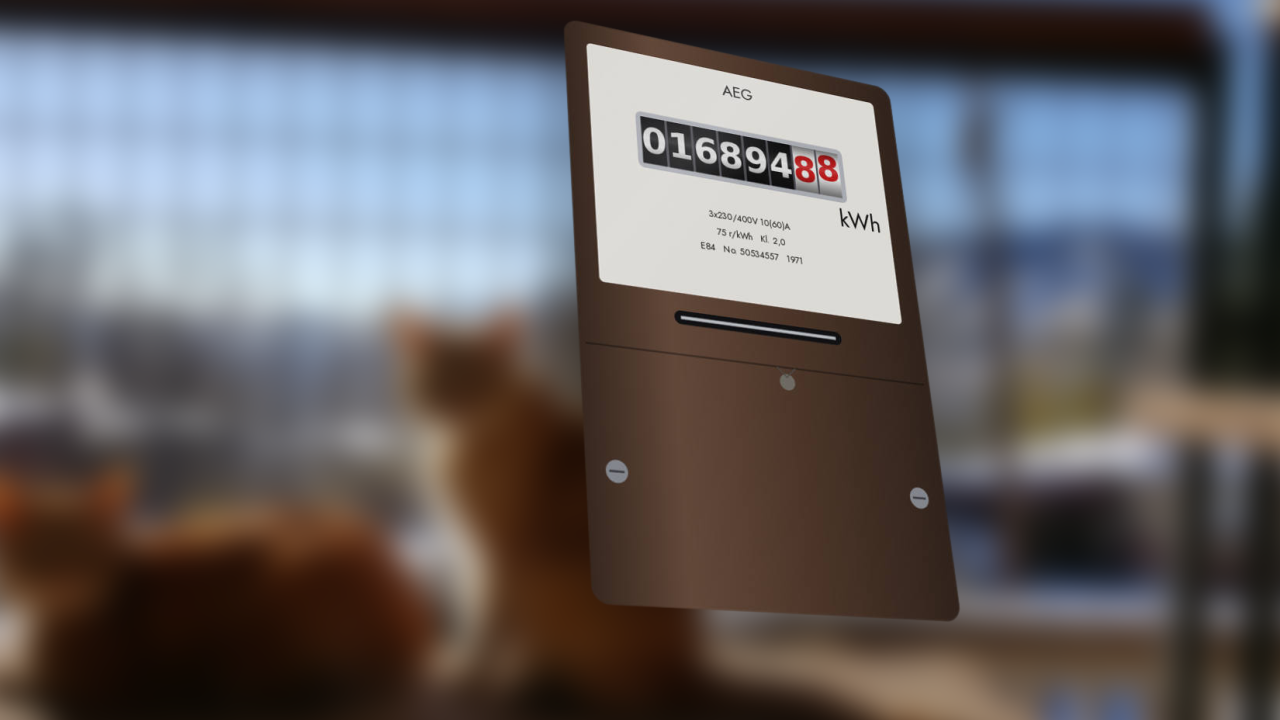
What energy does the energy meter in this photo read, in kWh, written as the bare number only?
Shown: 16894.88
